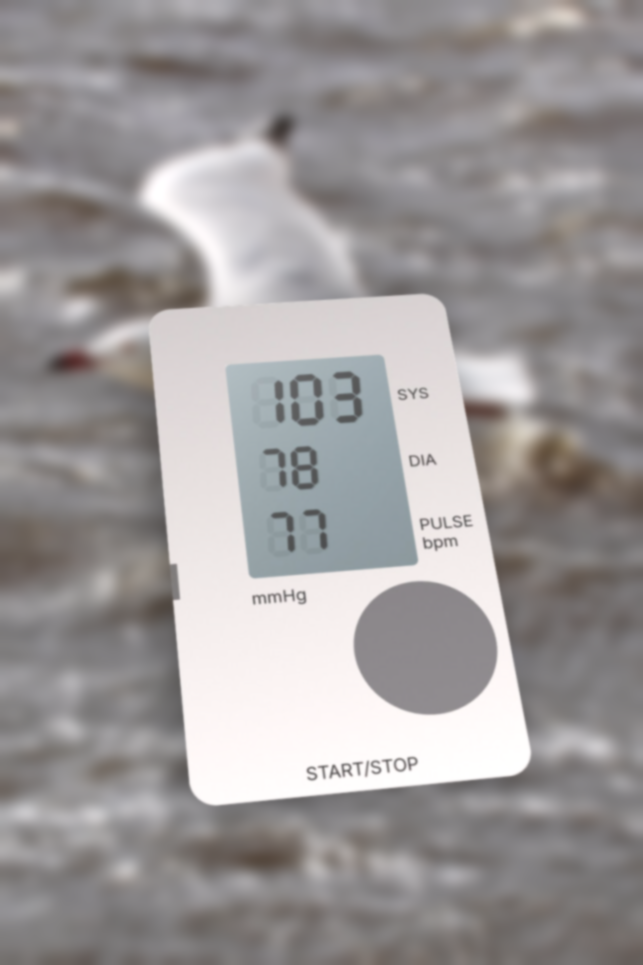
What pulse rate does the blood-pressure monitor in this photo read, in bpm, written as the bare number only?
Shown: 77
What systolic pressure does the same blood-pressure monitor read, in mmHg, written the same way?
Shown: 103
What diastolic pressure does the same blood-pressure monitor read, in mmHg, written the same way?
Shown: 78
